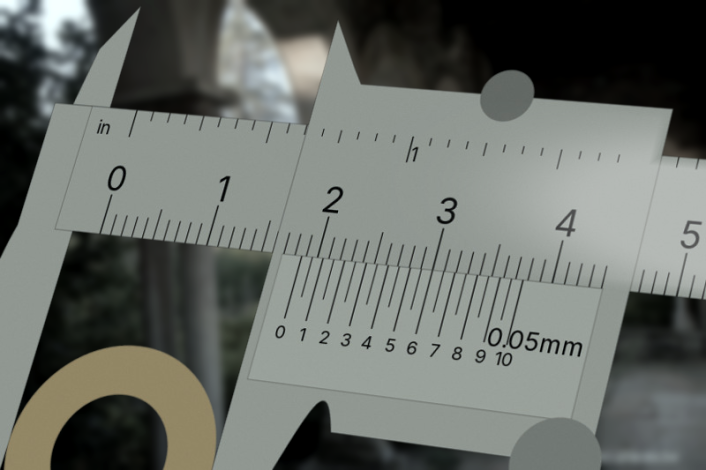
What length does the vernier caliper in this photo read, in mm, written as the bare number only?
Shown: 18.6
